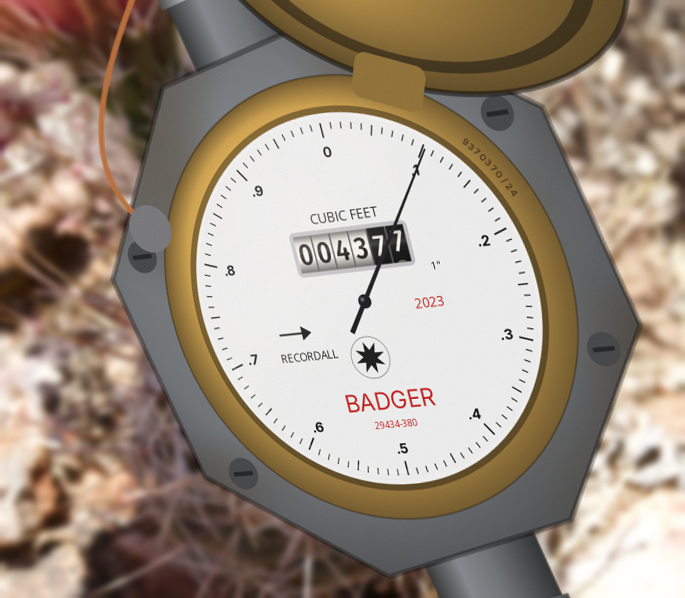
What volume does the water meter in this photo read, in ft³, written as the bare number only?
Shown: 4377.10
